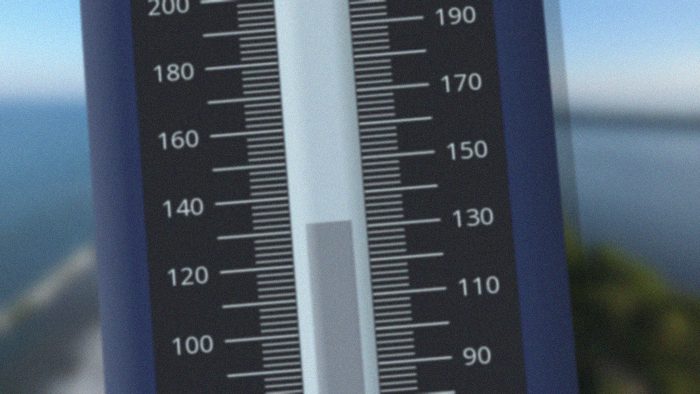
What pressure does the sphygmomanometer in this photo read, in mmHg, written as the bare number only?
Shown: 132
